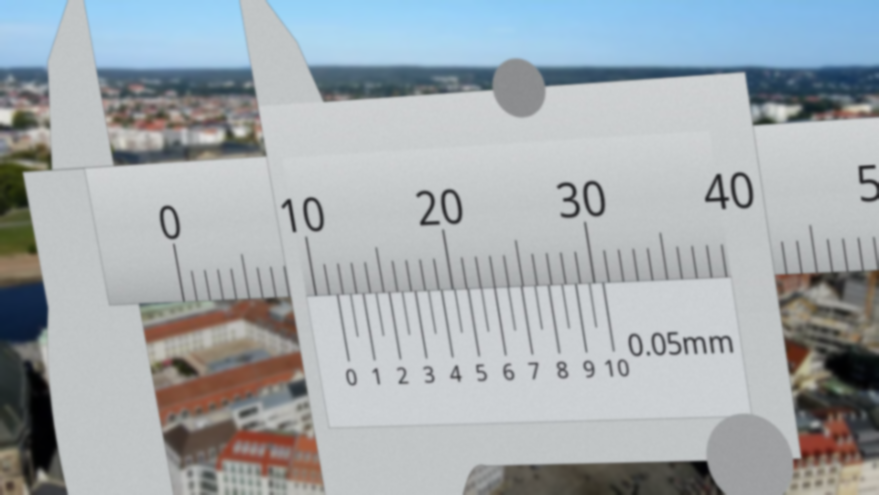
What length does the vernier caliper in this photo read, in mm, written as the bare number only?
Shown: 11.6
